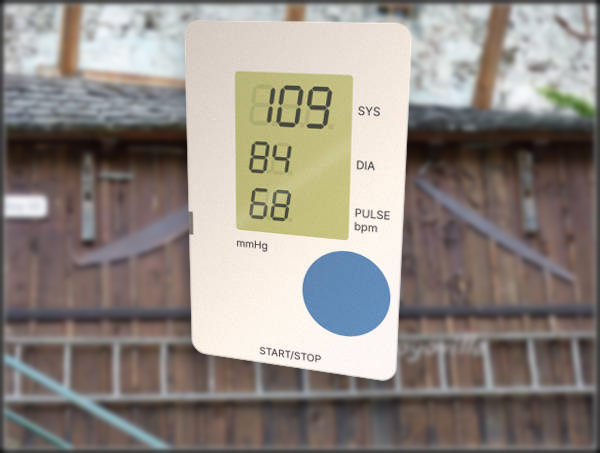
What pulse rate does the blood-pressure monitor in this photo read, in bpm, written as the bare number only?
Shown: 68
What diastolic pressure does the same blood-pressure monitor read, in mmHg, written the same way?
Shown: 84
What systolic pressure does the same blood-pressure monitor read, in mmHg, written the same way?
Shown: 109
